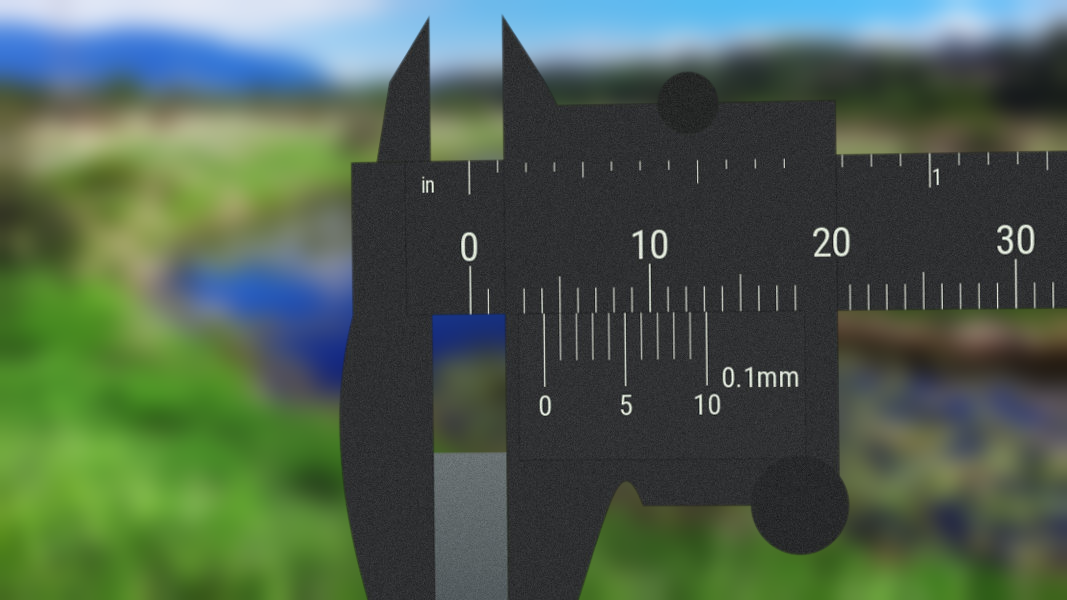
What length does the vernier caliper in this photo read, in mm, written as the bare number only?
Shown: 4.1
